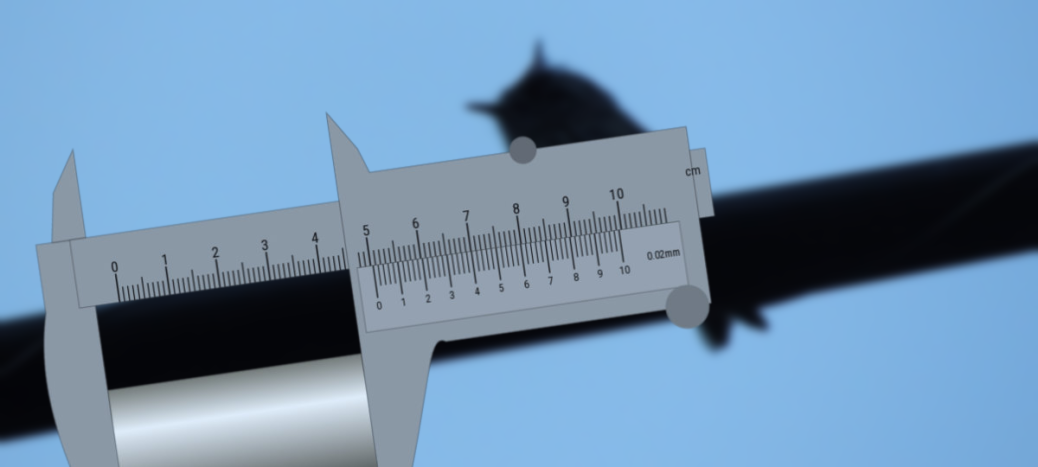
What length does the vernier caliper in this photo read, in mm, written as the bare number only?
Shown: 50.5
